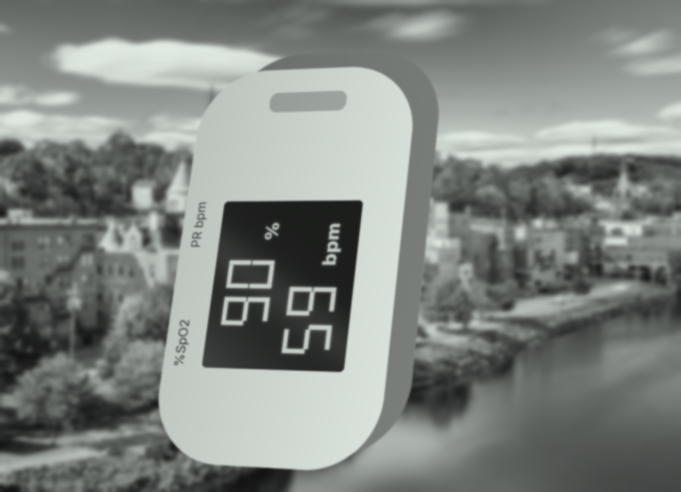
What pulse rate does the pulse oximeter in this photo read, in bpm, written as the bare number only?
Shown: 59
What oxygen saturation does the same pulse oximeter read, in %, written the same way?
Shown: 90
